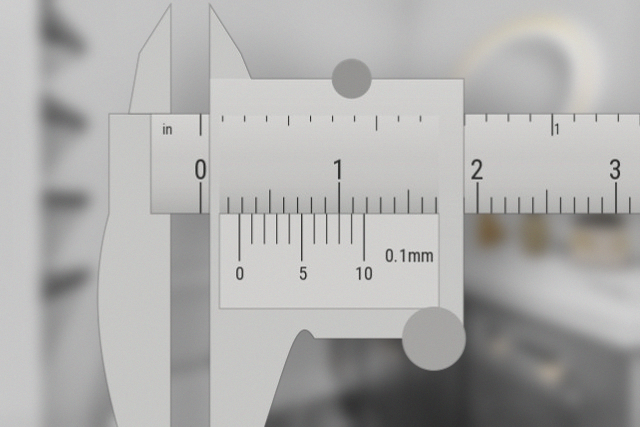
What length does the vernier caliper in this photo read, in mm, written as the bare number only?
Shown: 2.8
